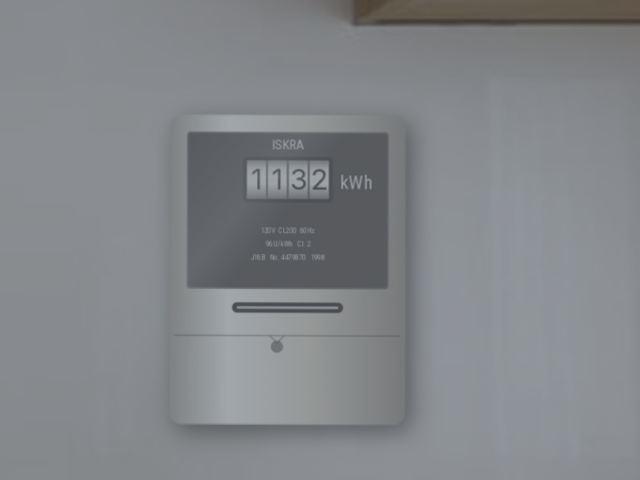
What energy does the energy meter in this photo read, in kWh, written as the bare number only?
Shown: 1132
